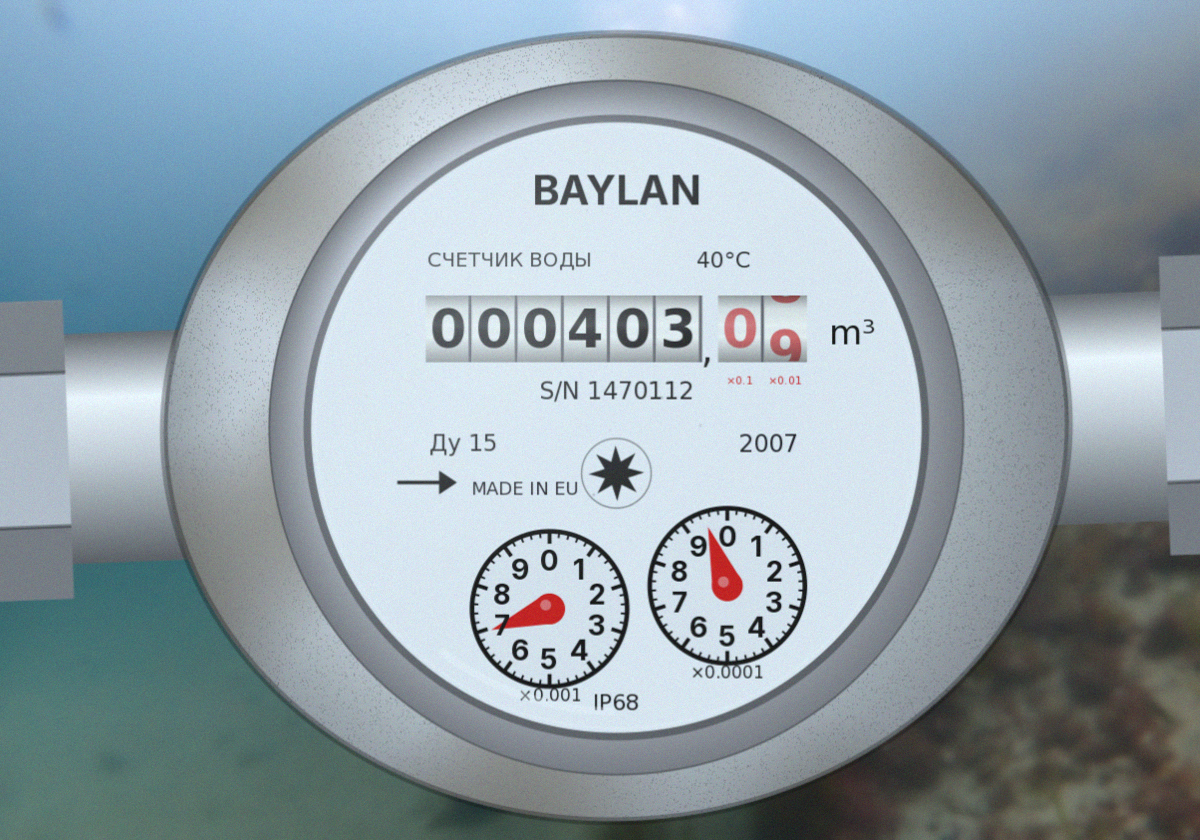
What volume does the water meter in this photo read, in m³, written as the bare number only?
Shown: 403.0869
